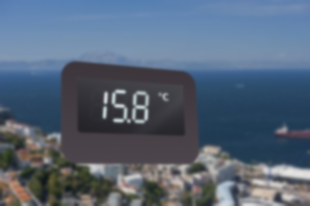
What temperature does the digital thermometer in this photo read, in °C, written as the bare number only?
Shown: 15.8
